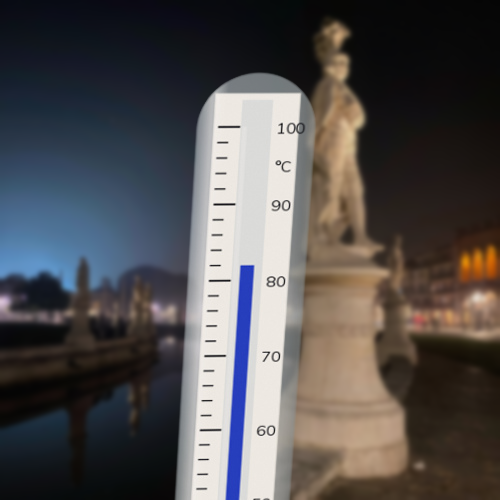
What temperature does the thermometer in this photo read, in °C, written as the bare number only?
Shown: 82
